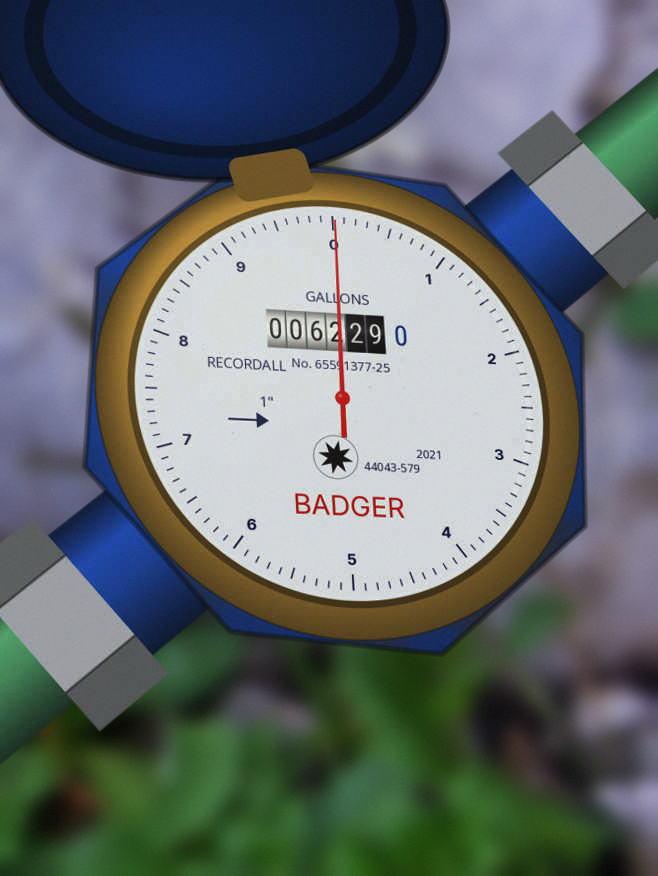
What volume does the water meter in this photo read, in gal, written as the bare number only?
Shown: 62290.0
